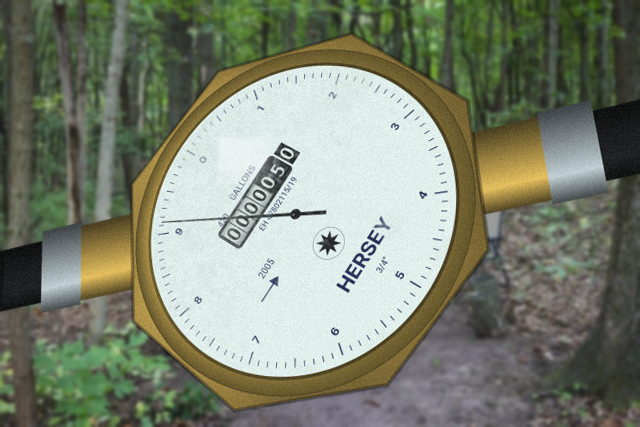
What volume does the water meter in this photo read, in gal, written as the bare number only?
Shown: 49.1
